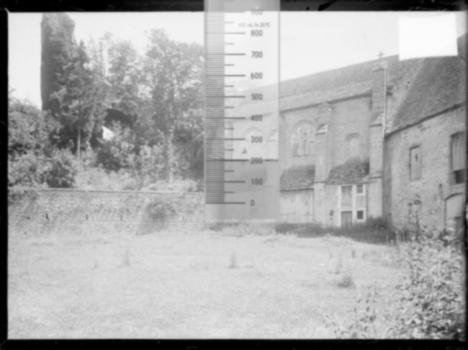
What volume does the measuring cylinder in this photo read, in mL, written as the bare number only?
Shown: 200
